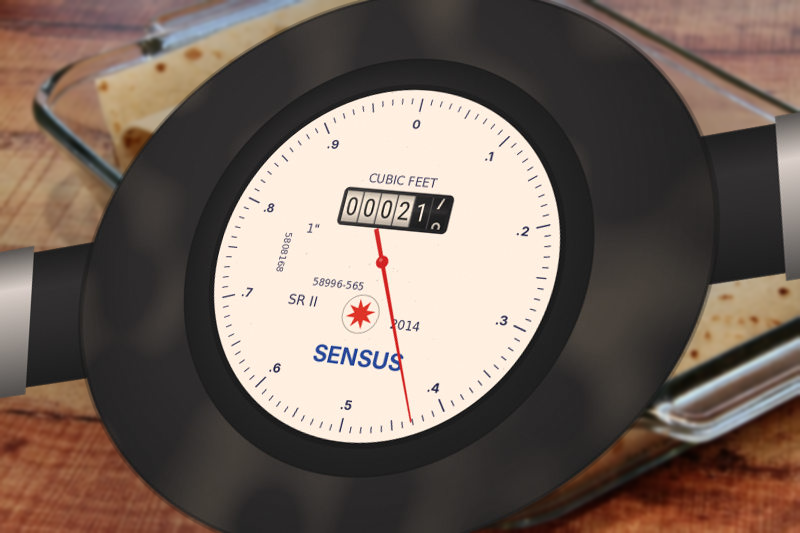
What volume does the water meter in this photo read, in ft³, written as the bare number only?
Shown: 217.43
